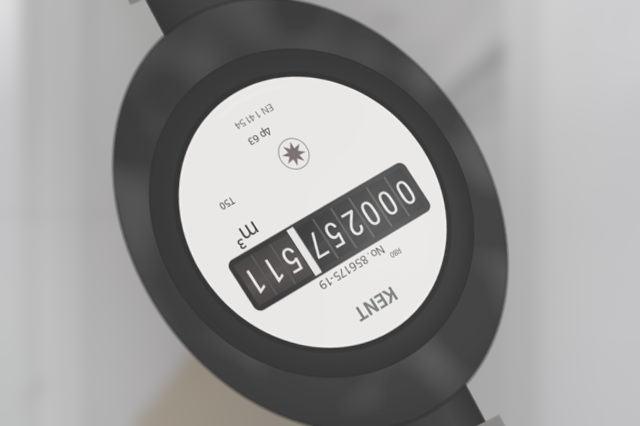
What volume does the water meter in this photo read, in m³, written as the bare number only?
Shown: 257.511
